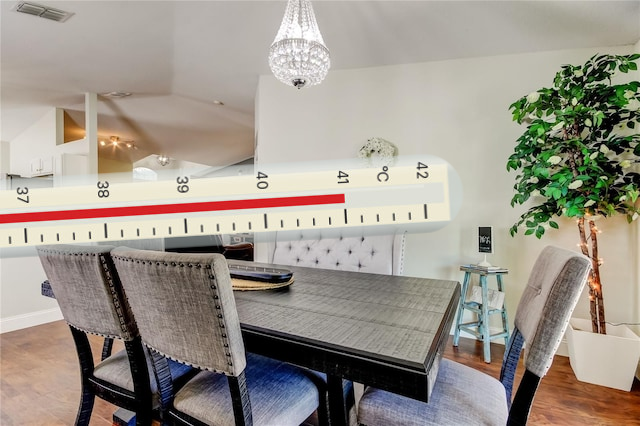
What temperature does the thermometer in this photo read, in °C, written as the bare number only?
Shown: 41
